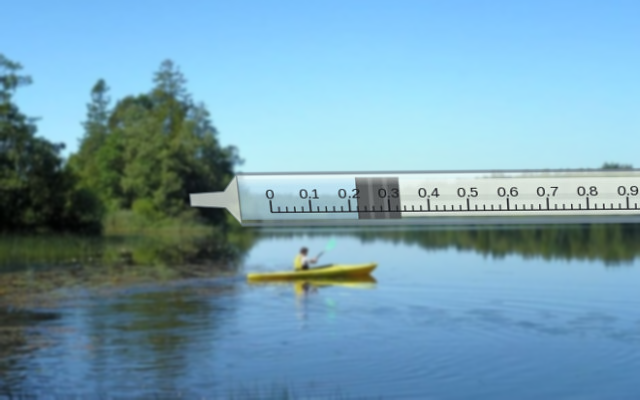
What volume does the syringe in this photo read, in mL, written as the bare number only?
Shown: 0.22
